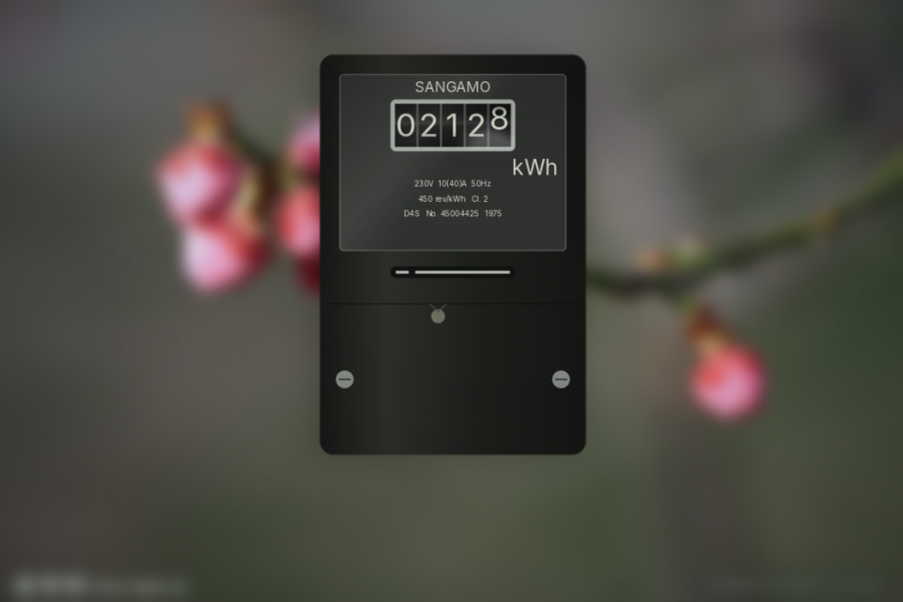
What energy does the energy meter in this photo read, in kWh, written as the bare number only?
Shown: 2128
